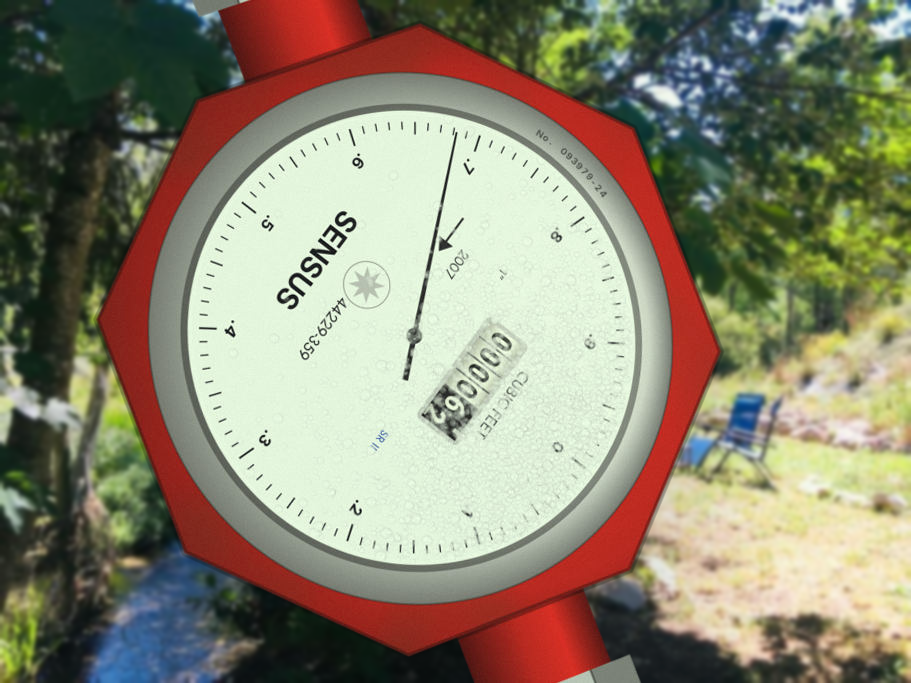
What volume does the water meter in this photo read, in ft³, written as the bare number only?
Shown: 61.68
